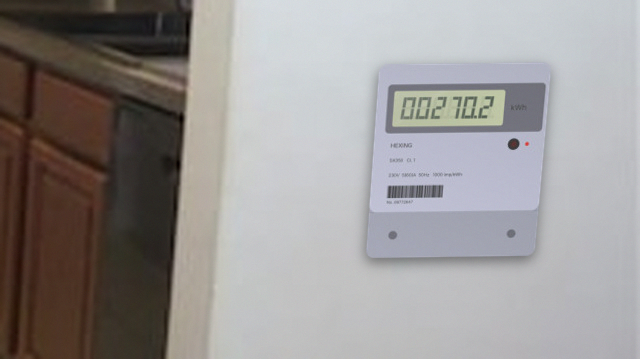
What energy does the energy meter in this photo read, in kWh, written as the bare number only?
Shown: 270.2
